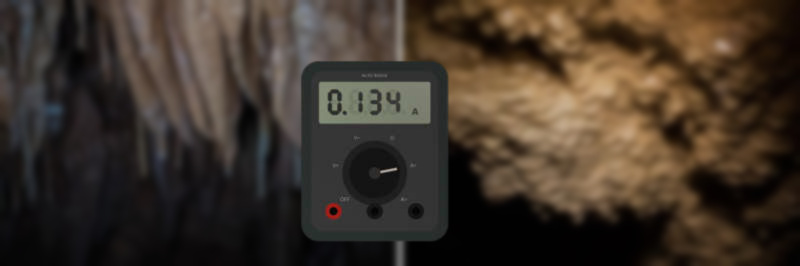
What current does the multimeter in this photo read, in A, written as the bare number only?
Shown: 0.134
